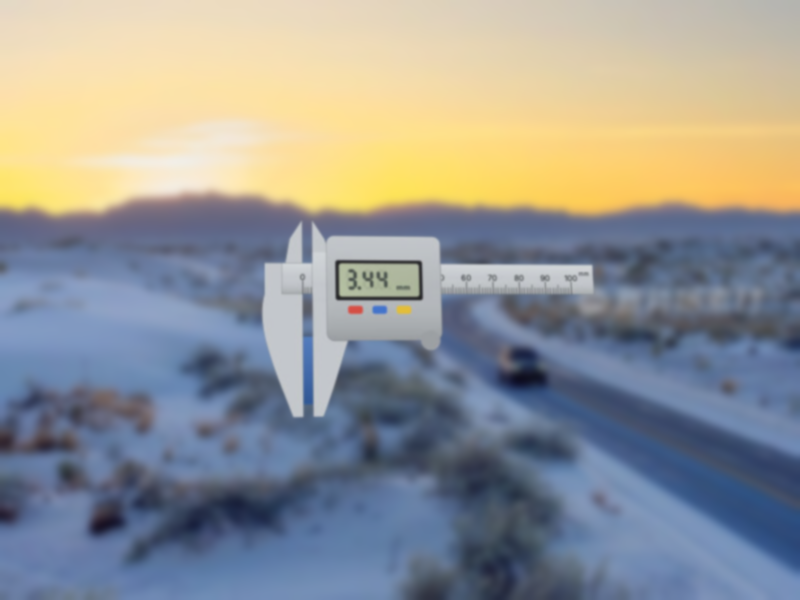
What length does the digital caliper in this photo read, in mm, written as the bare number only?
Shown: 3.44
